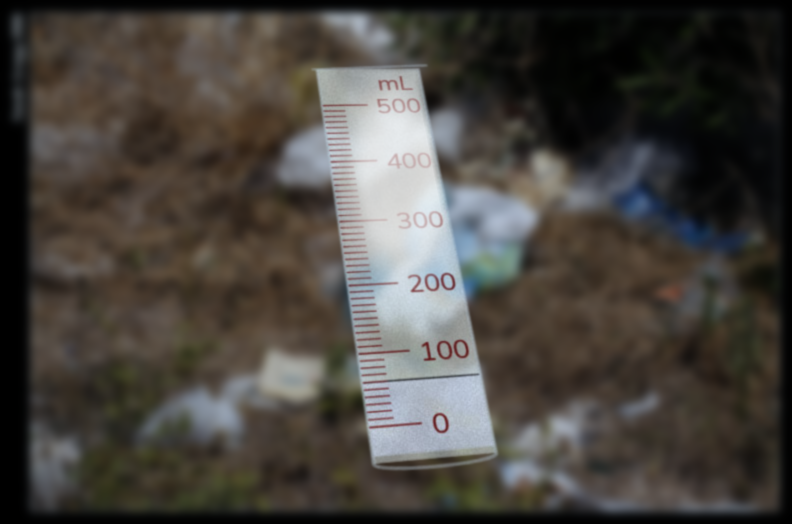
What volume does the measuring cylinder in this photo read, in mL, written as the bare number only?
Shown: 60
